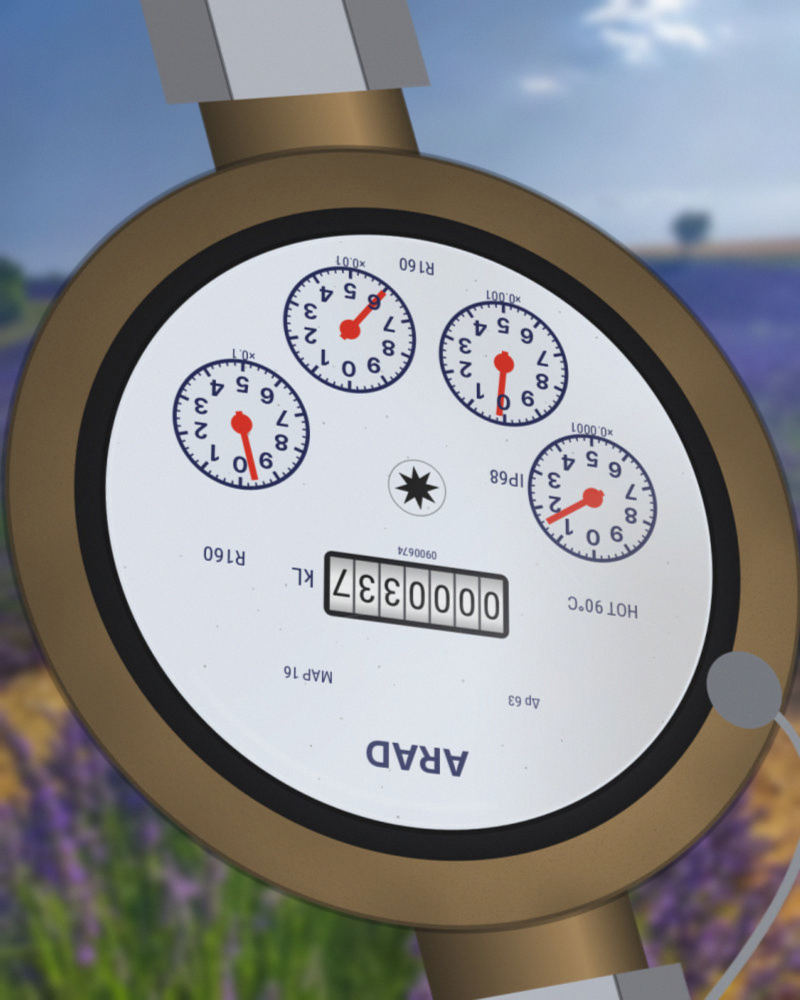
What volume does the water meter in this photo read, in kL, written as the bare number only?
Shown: 336.9601
